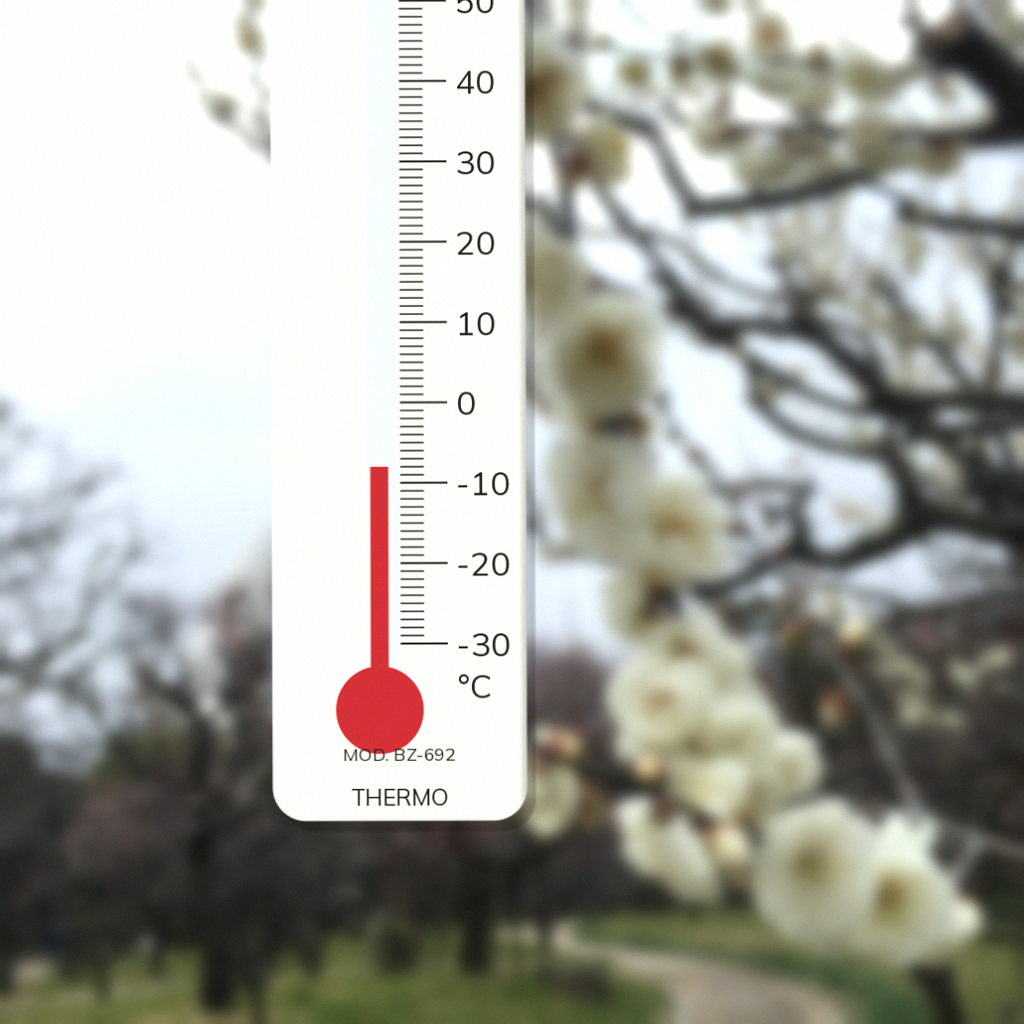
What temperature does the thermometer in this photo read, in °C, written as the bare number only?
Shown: -8
